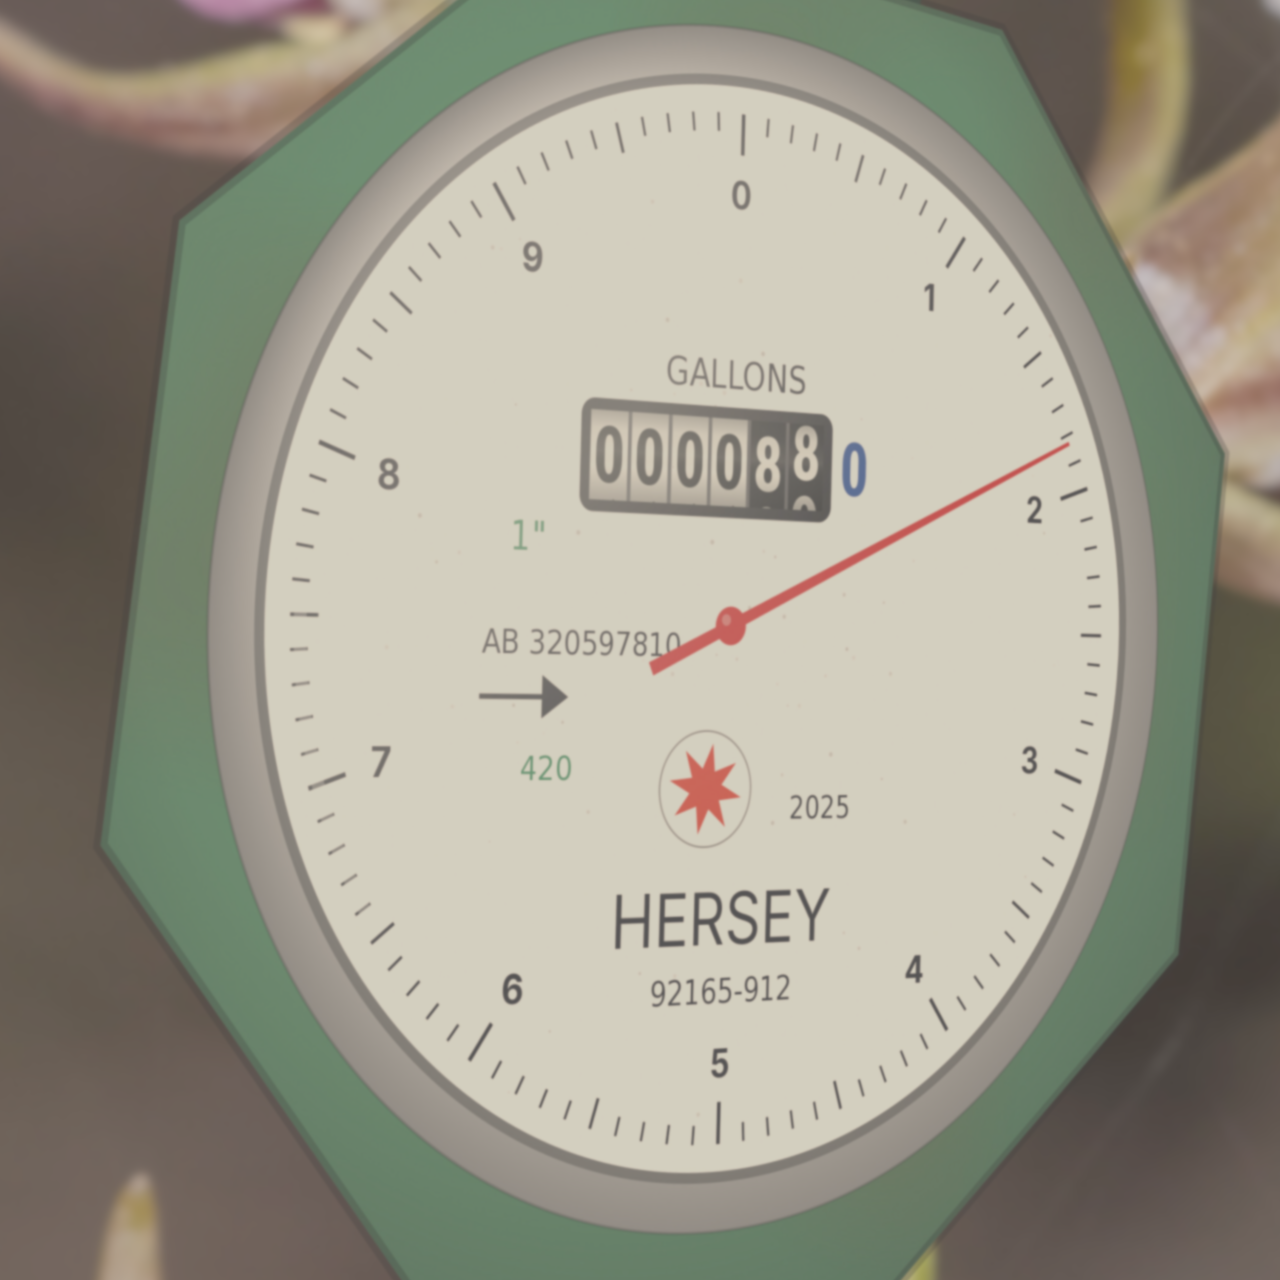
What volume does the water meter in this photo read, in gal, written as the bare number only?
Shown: 881.8
